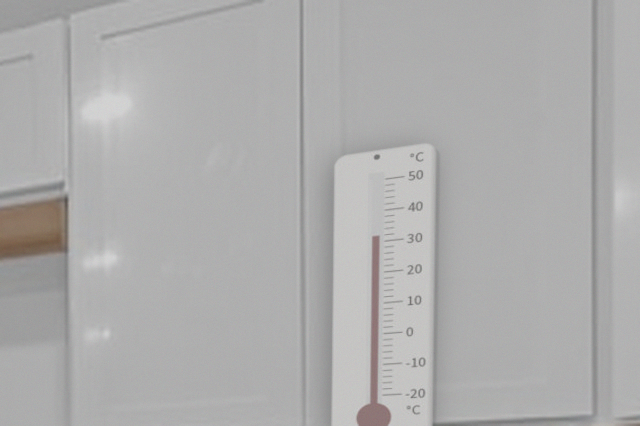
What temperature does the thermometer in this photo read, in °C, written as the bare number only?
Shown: 32
